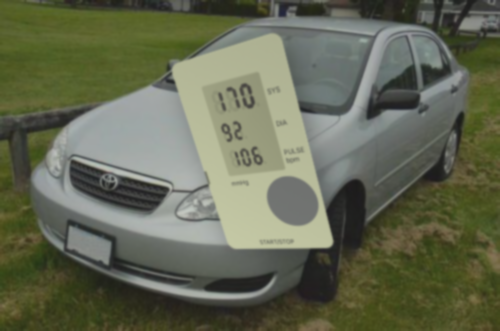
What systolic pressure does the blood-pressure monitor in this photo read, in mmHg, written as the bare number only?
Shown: 170
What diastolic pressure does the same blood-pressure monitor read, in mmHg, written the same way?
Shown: 92
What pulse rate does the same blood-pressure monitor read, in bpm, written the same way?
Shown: 106
